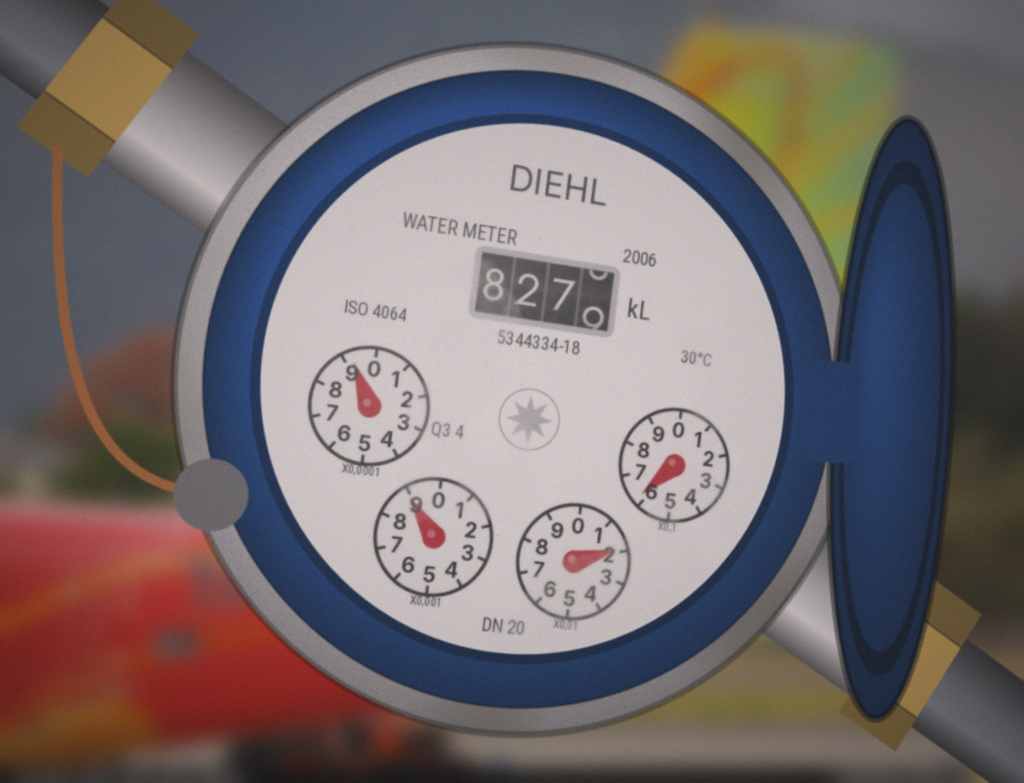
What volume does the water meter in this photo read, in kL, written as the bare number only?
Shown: 8278.6189
